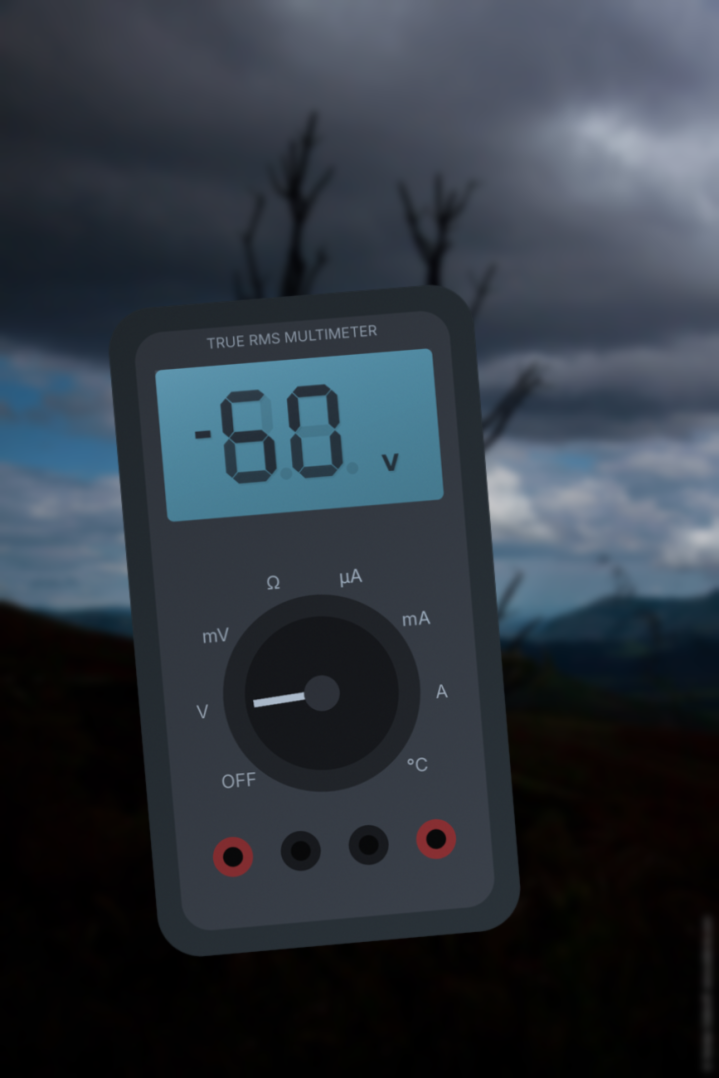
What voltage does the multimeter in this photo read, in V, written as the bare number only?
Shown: -60
